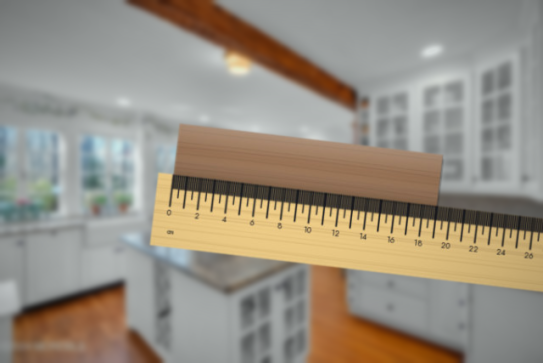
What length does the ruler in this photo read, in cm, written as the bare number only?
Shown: 19
